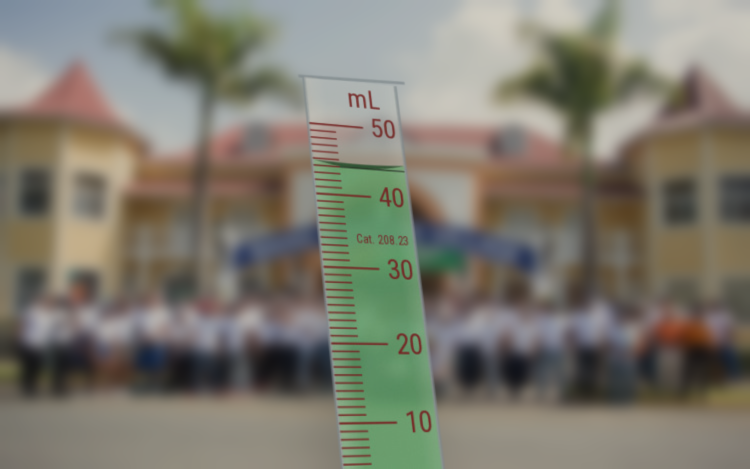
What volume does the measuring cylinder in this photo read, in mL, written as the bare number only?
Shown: 44
